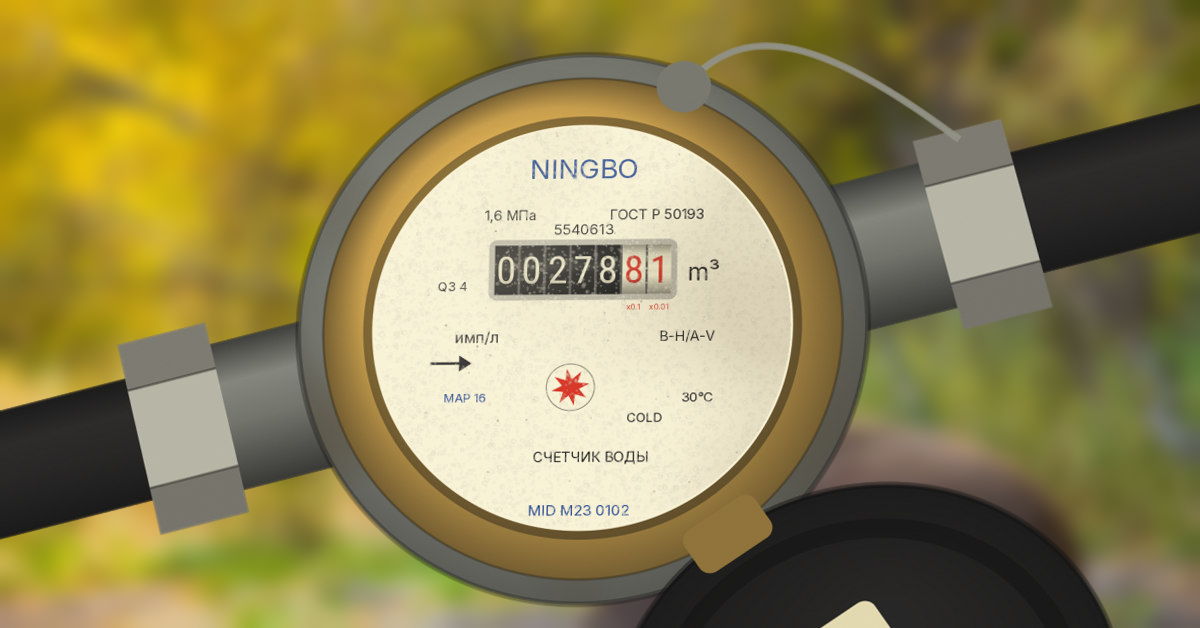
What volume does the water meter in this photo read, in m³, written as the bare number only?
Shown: 278.81
